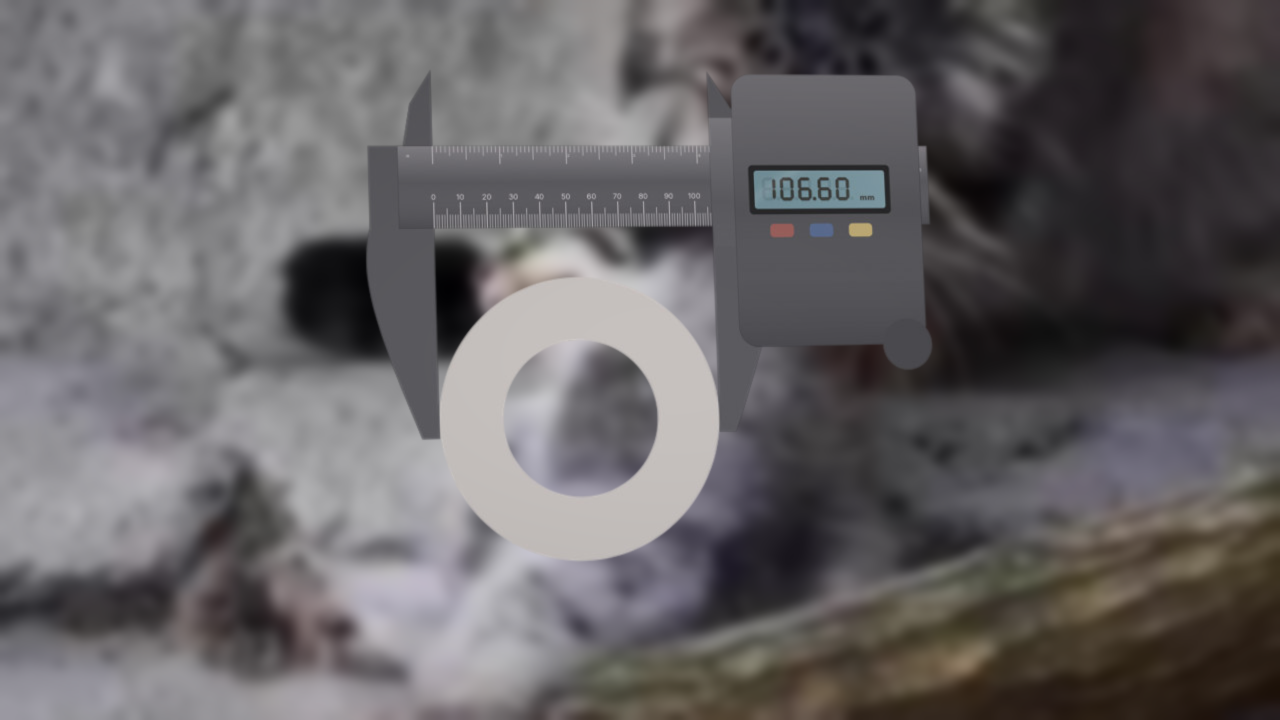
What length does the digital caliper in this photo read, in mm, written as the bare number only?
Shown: 106.60
